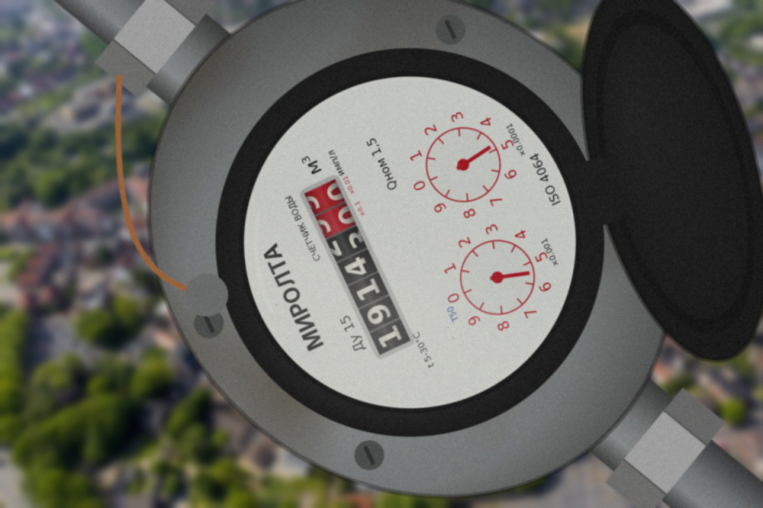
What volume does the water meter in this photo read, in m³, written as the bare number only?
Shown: 19142.9954
